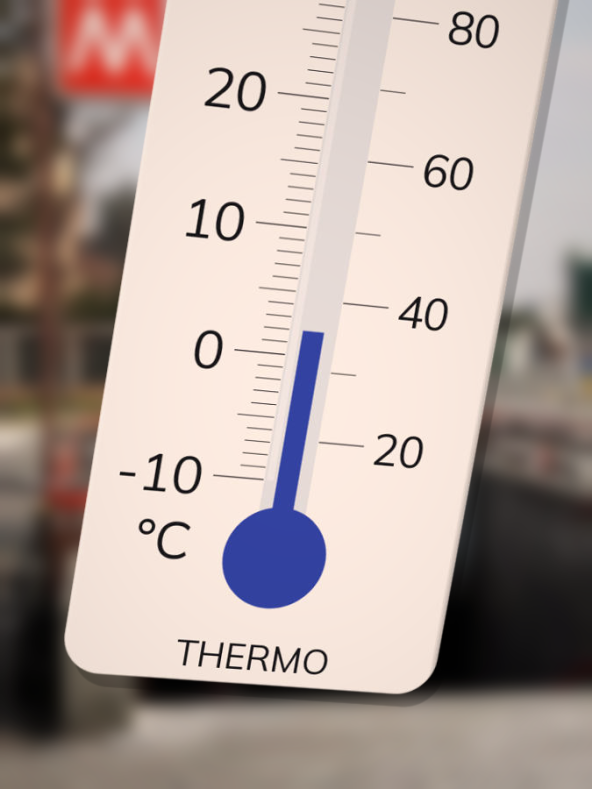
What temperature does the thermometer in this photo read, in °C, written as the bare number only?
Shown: 2
